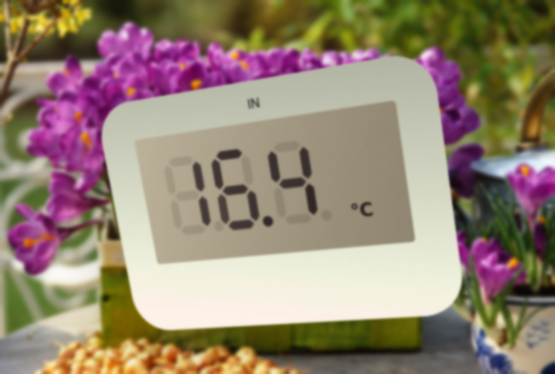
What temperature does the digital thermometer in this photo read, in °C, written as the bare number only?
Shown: 16.4
